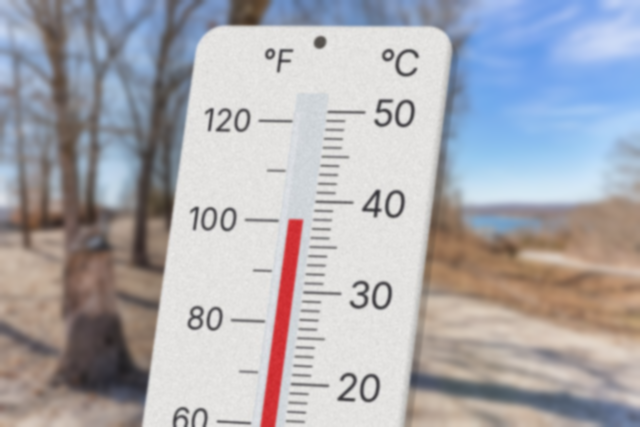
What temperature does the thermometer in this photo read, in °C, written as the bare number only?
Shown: 38
